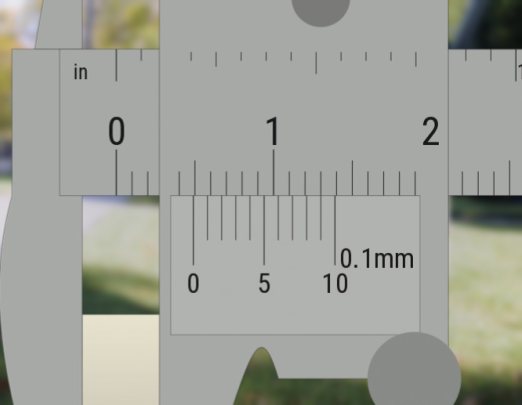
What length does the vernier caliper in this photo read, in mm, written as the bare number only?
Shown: 4.9
